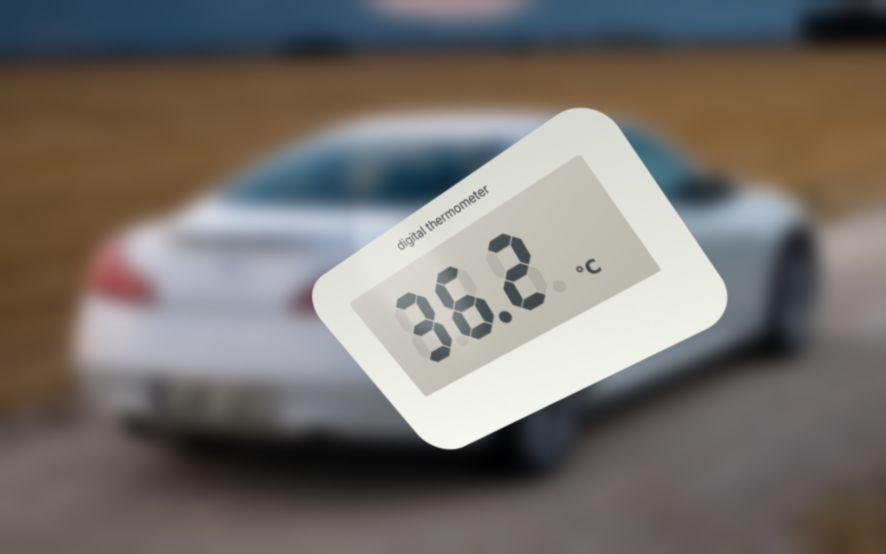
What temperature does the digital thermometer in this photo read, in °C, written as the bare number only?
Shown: 36.2
